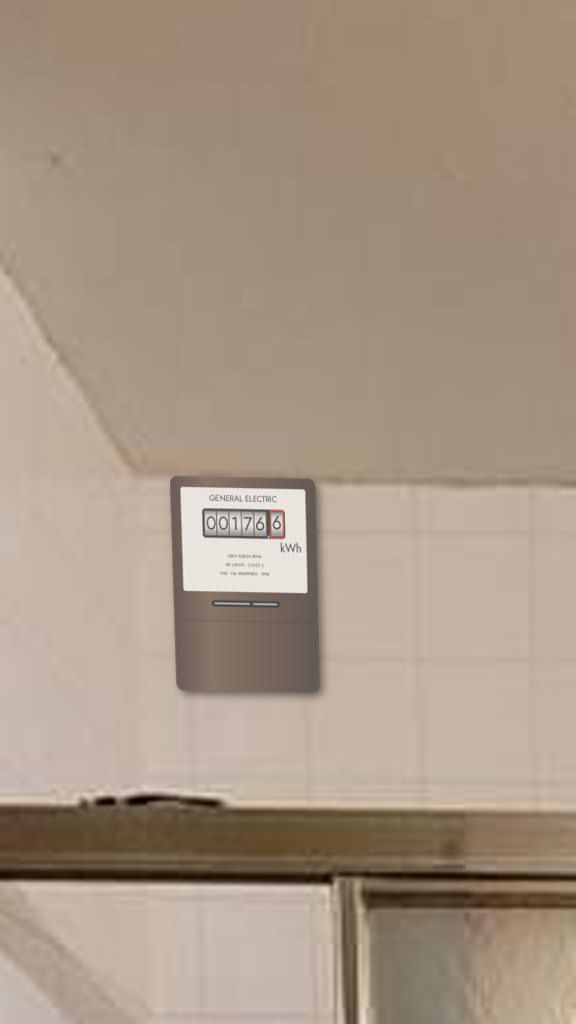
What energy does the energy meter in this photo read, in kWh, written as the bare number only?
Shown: 176.6
